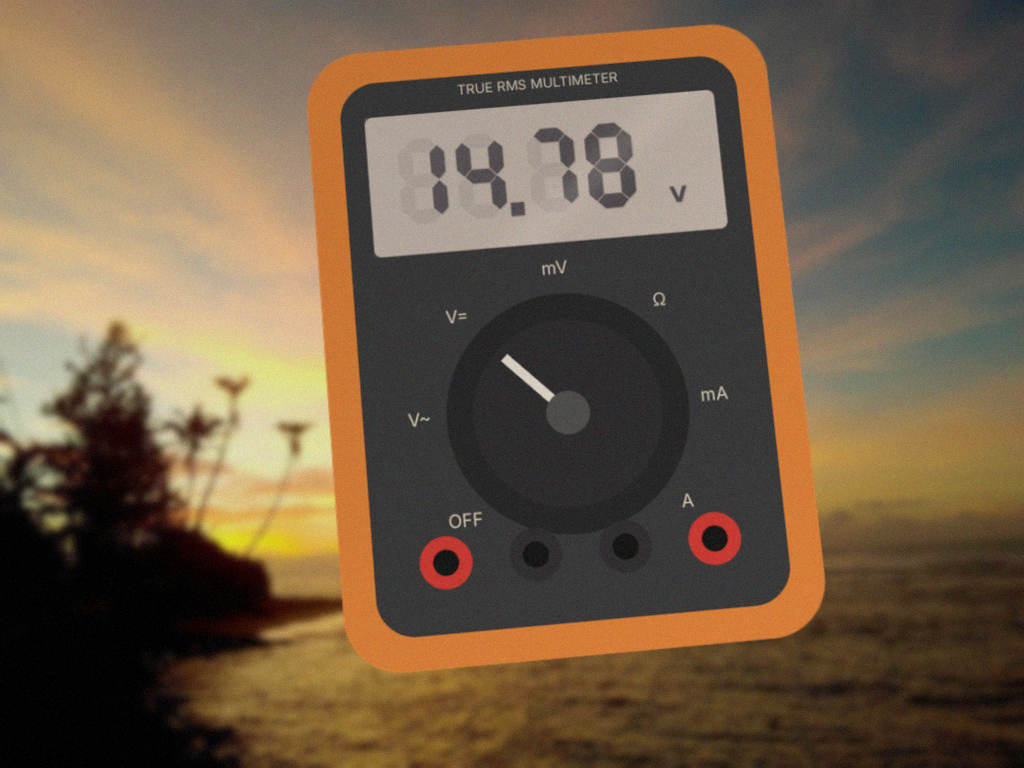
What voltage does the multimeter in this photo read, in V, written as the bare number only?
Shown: 14.78
